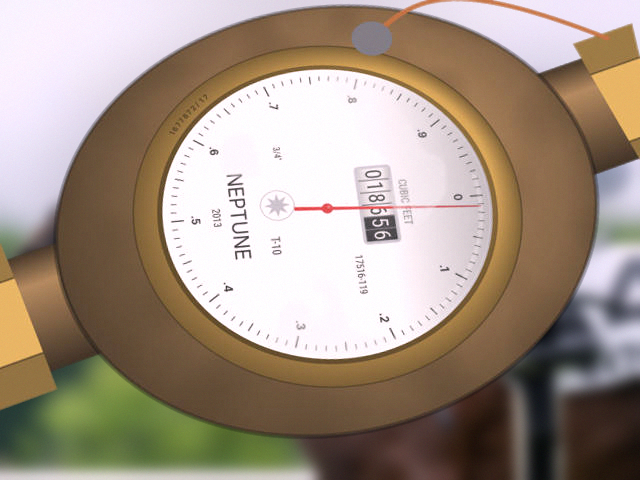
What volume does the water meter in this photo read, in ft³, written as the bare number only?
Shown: 18656.01
